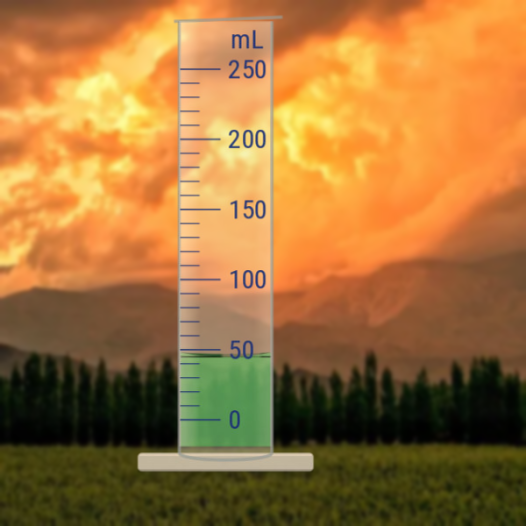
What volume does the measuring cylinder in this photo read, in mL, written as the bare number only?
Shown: 45
